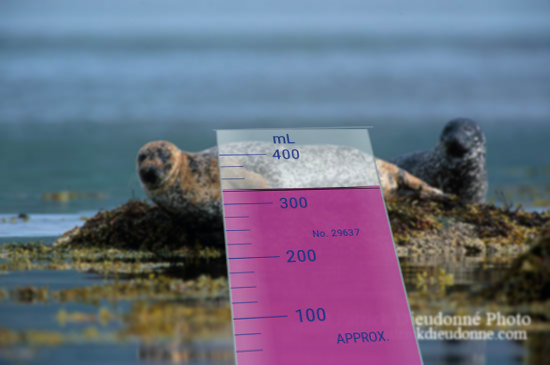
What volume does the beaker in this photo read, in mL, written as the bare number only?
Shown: 325
